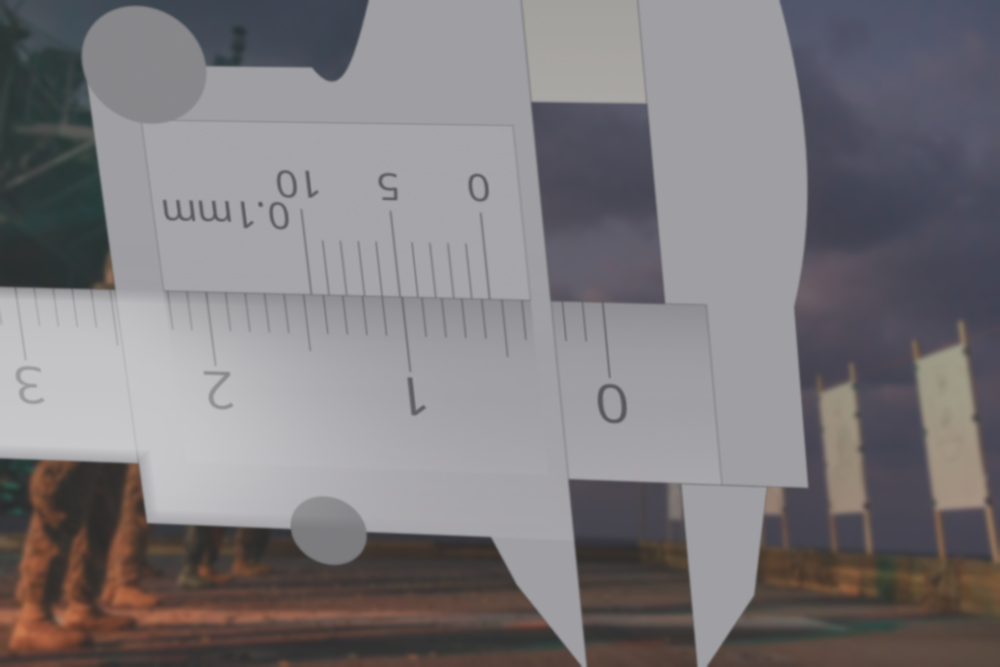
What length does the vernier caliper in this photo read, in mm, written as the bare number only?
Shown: 5.6
